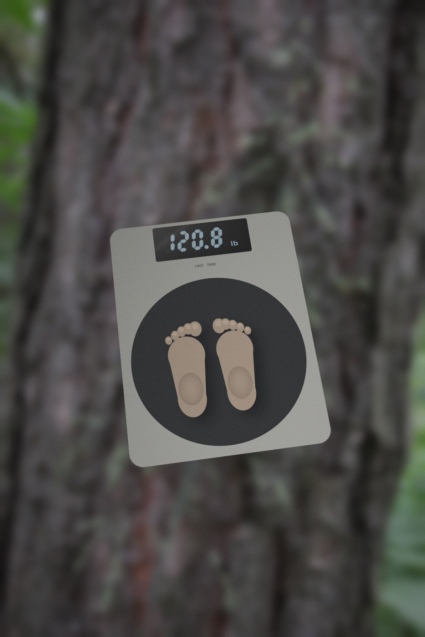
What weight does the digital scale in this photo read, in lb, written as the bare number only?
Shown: 120.8
